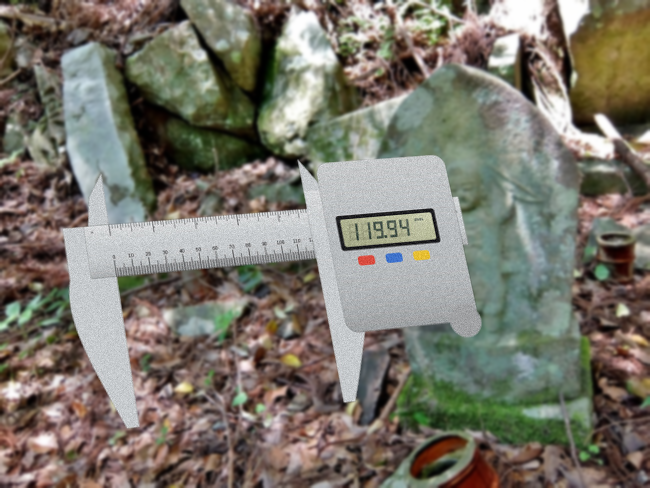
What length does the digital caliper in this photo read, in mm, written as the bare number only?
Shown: 119.94
